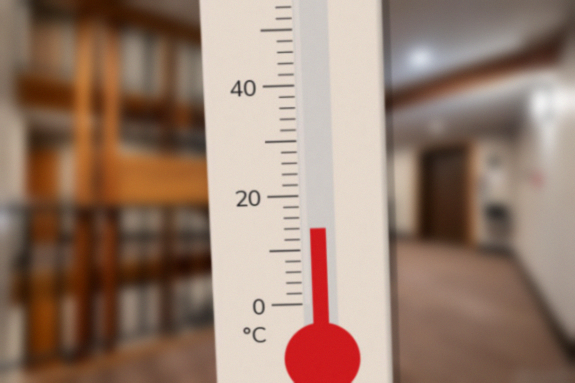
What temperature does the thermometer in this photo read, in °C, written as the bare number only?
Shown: 14
